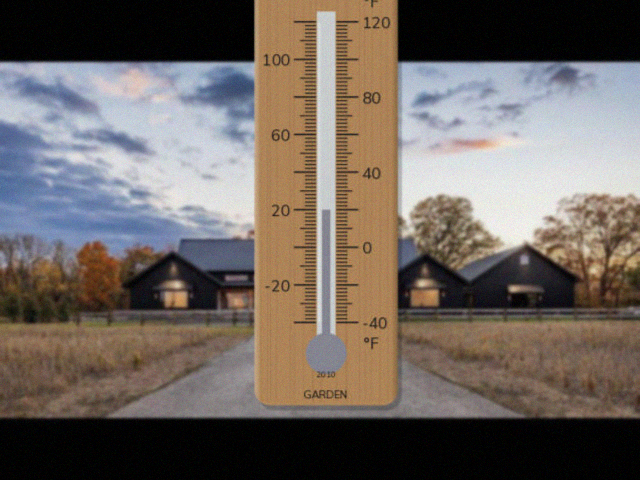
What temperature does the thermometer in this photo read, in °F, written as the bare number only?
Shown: 20
